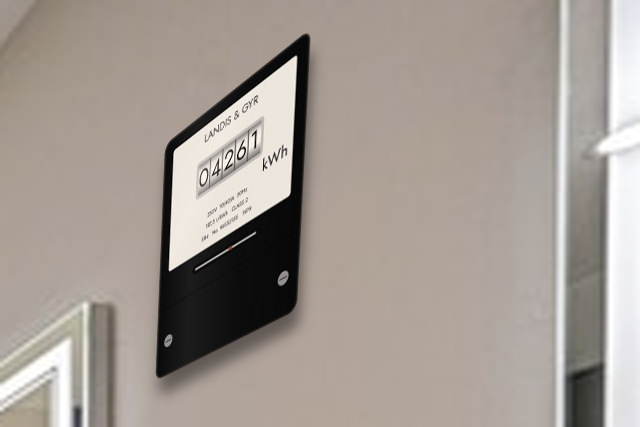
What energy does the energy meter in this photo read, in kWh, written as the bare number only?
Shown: 4261
